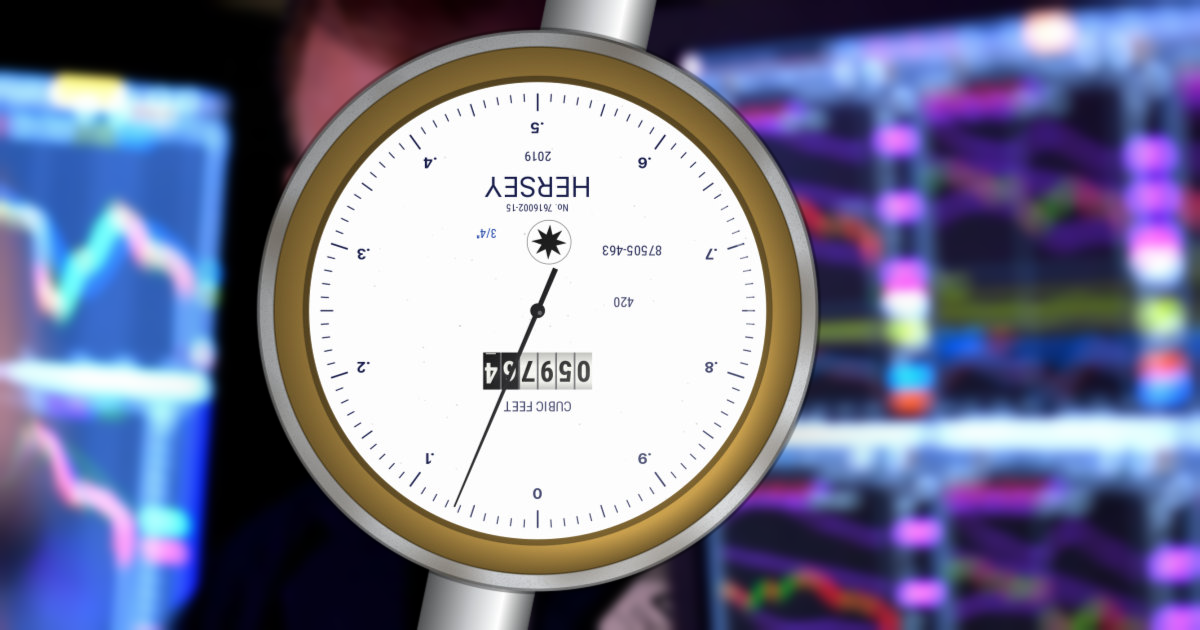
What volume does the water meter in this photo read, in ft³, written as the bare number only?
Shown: 59764.06
